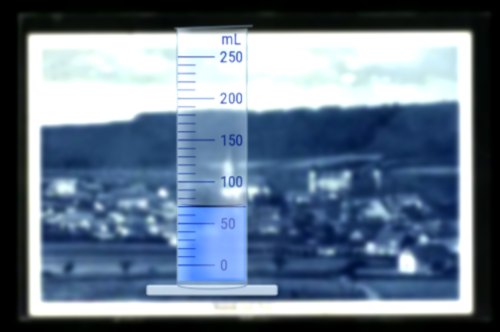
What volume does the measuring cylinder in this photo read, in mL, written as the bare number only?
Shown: 70
